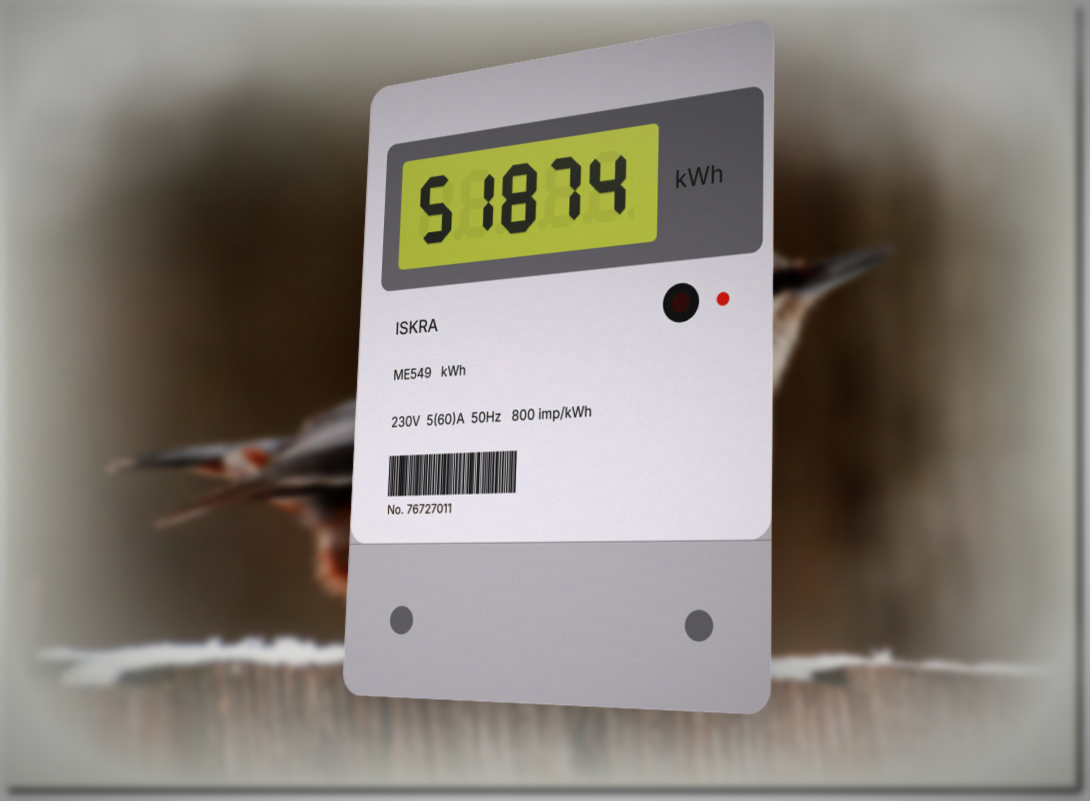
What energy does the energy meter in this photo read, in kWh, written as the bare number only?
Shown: 51874
